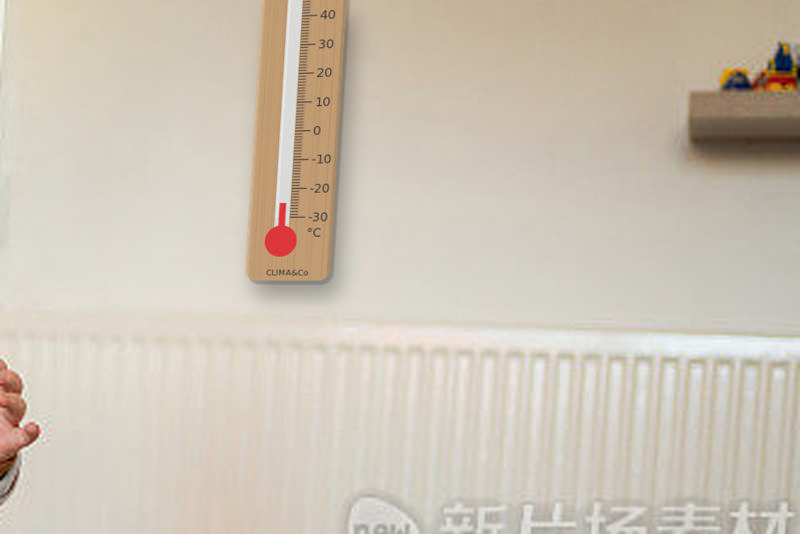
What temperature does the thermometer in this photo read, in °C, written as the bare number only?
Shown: -25
